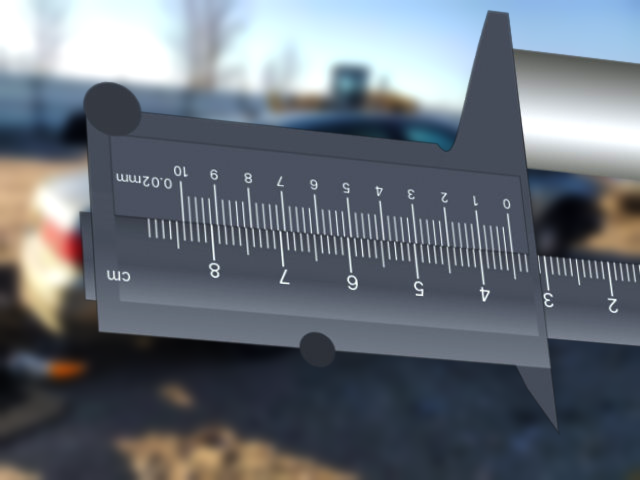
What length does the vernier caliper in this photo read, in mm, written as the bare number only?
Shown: 35.0
